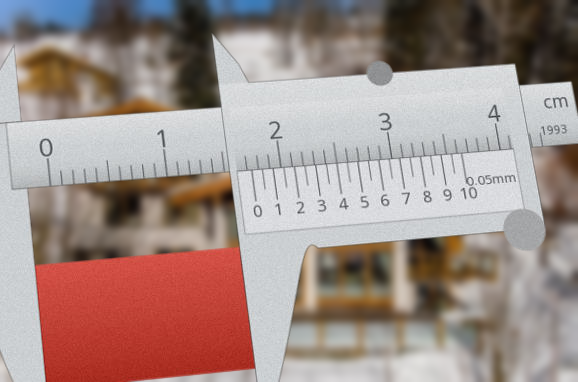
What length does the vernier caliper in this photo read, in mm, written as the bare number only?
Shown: 17.4
